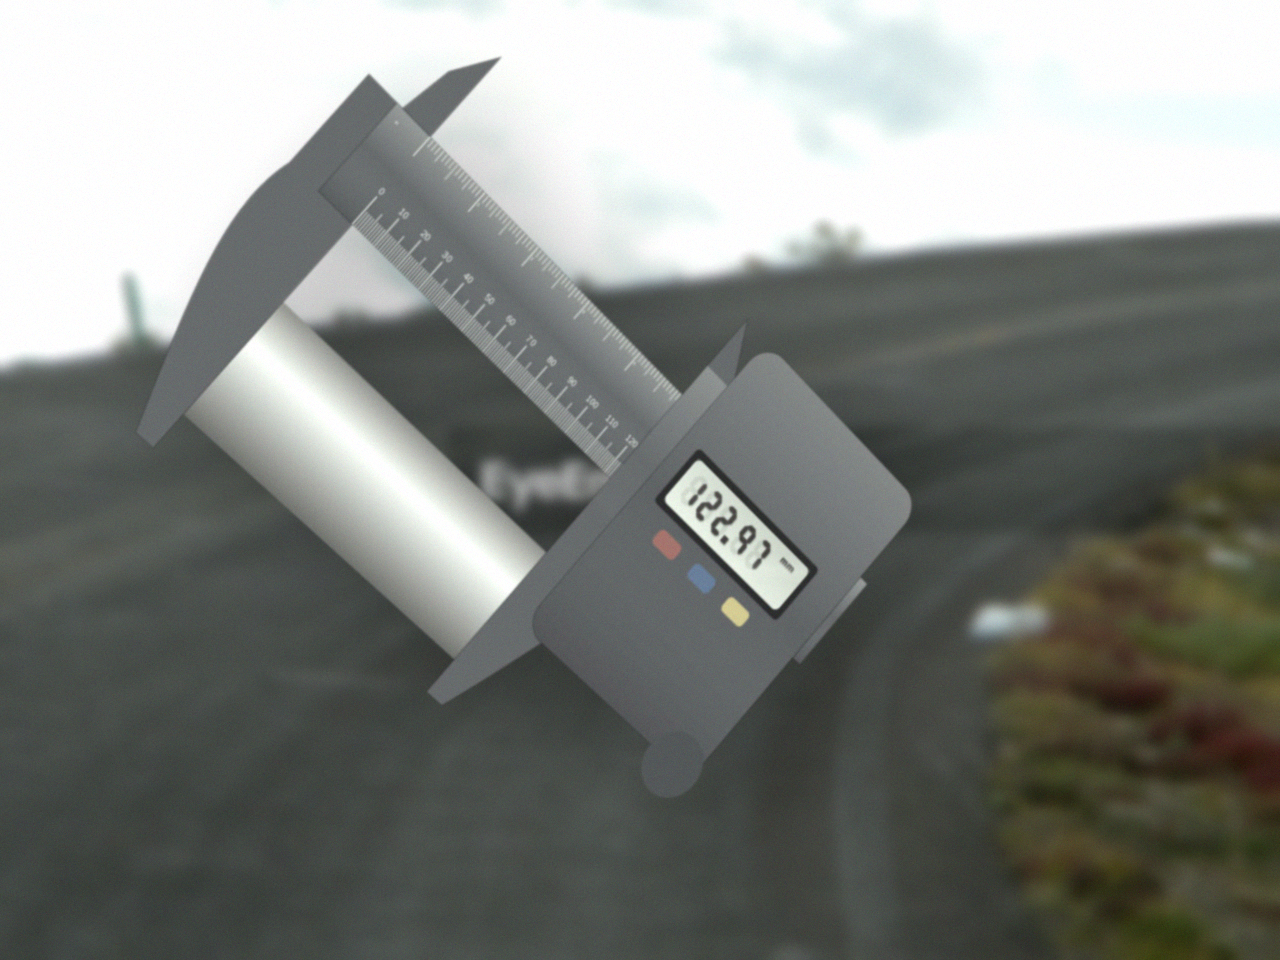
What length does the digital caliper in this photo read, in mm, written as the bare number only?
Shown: 122.97
